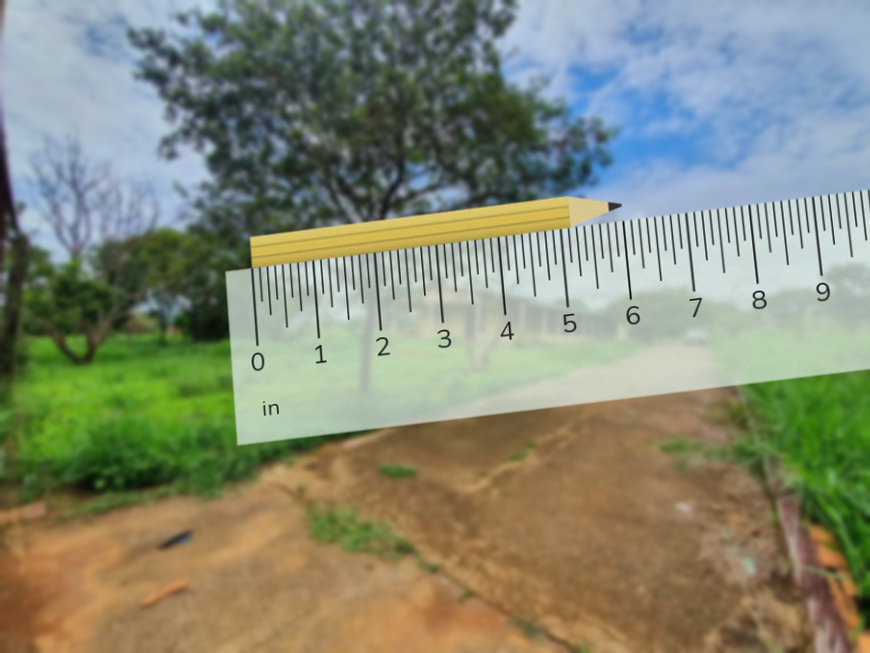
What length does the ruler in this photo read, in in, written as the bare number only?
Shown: 6
